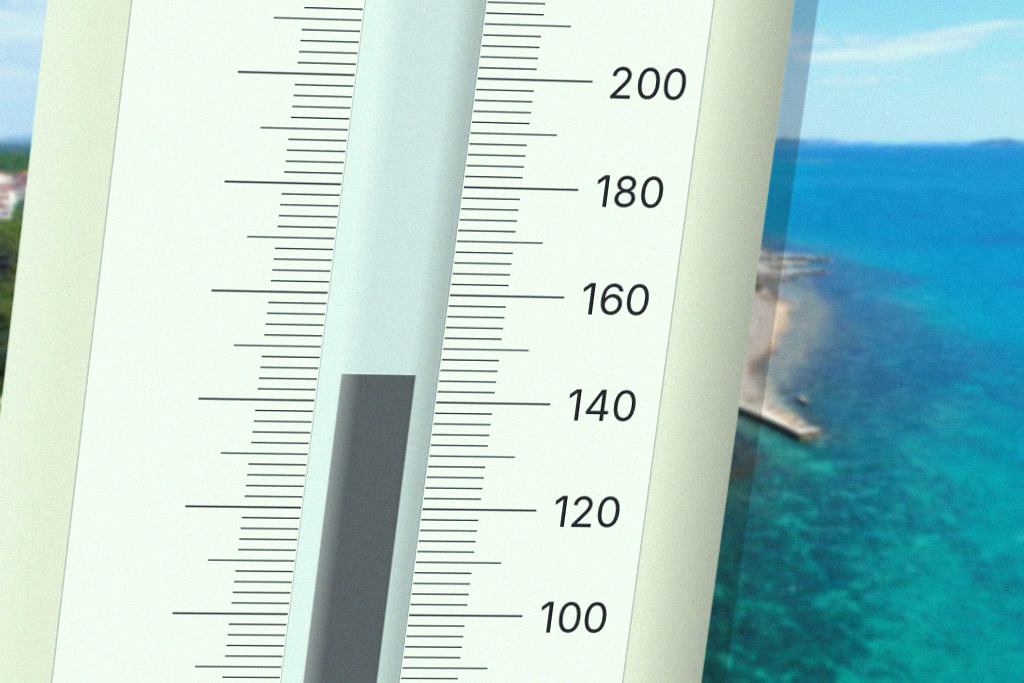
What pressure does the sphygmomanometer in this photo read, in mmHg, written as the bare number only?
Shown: 145
